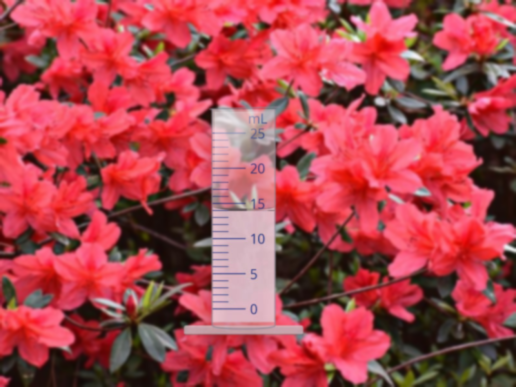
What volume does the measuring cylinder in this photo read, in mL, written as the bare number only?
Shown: 14
